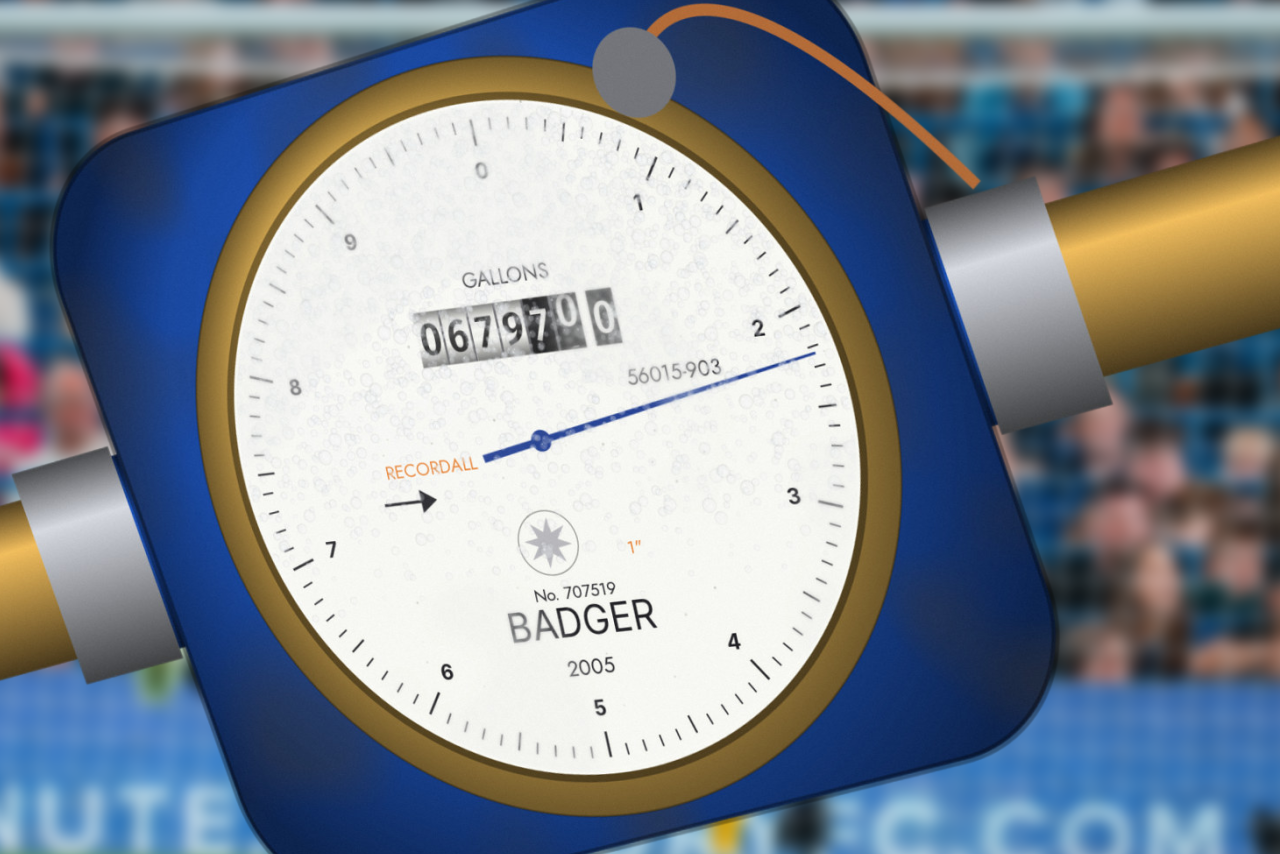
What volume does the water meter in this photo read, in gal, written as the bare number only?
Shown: 679702.2
